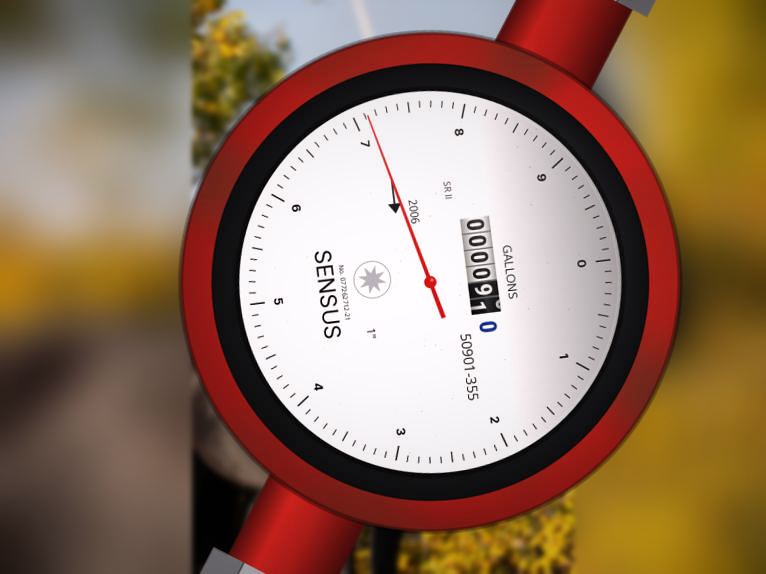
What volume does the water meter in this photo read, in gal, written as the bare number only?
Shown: 907.1
